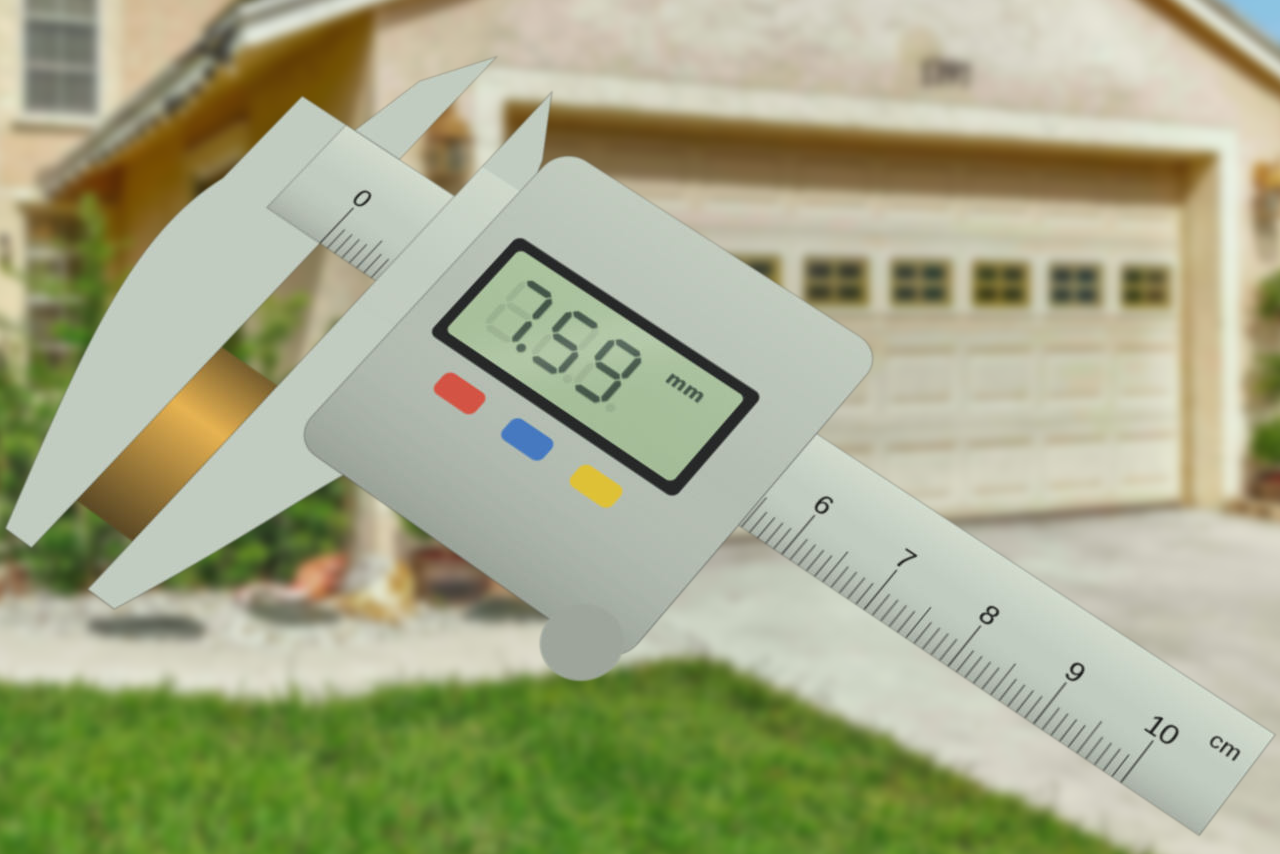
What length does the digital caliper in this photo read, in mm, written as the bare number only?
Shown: 7.59
